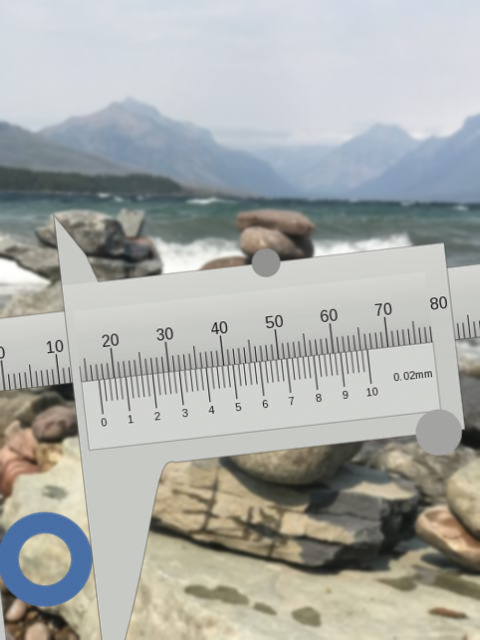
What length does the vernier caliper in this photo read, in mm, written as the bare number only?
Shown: 17.2
